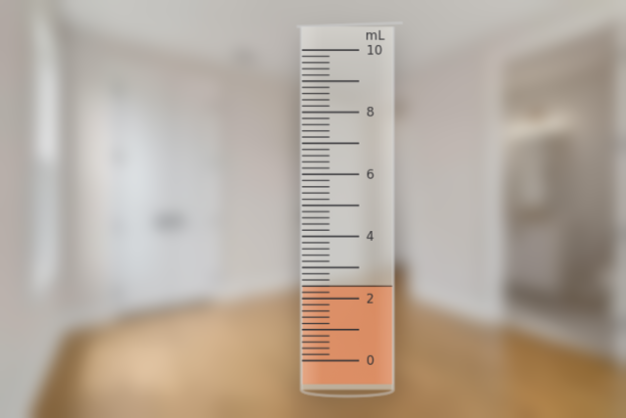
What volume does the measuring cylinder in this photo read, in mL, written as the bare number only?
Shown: 2.4
